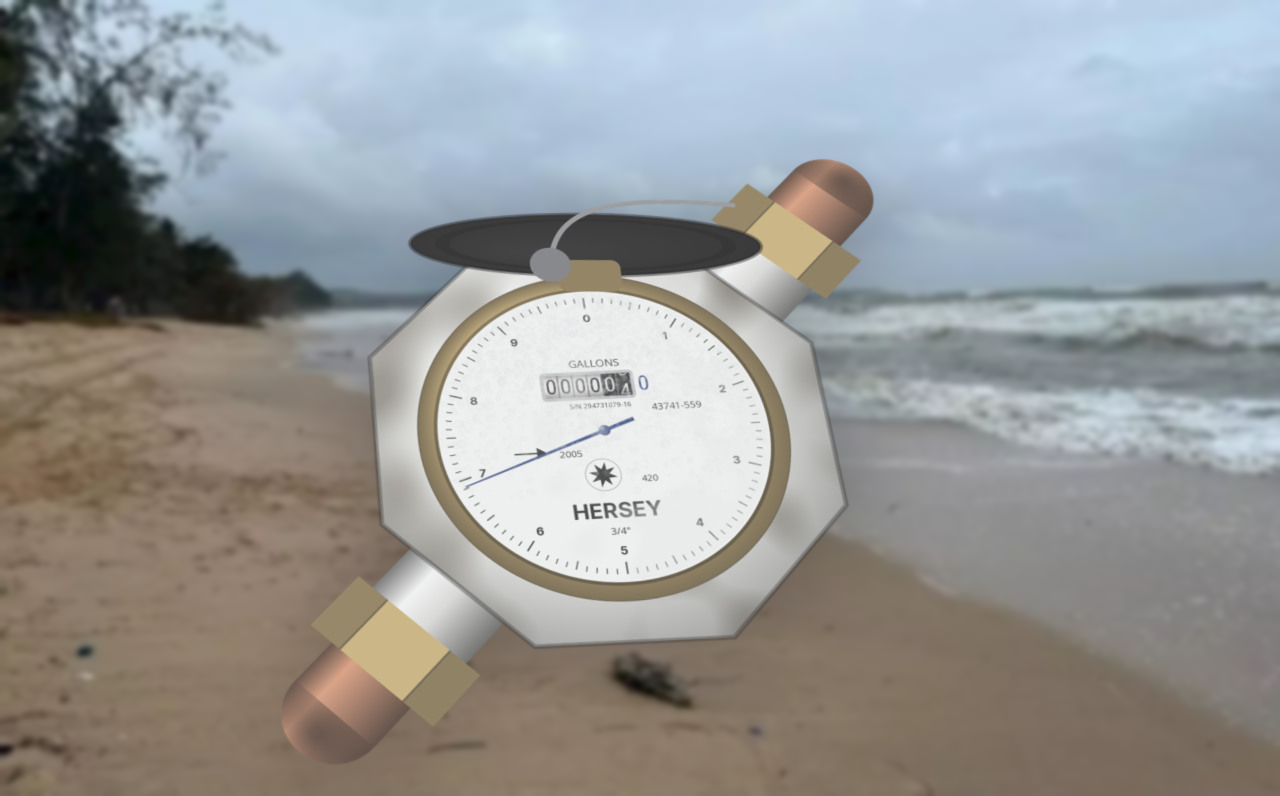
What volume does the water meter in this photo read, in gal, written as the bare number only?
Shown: 36.9
